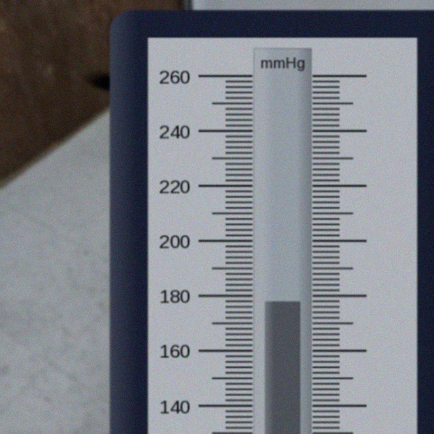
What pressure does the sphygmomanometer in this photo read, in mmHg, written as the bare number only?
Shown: 178
